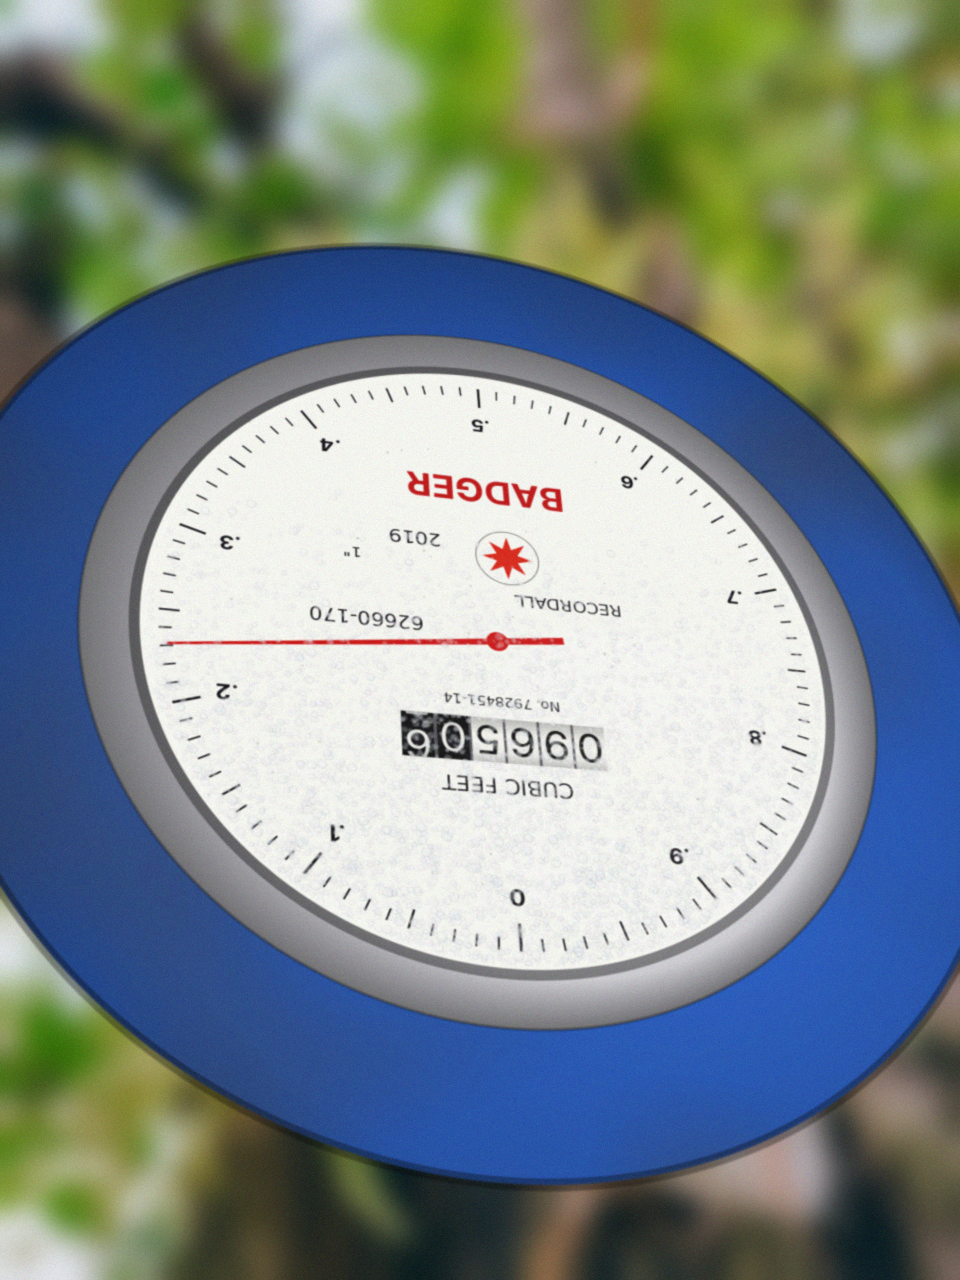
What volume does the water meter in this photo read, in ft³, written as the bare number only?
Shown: 96506.23
